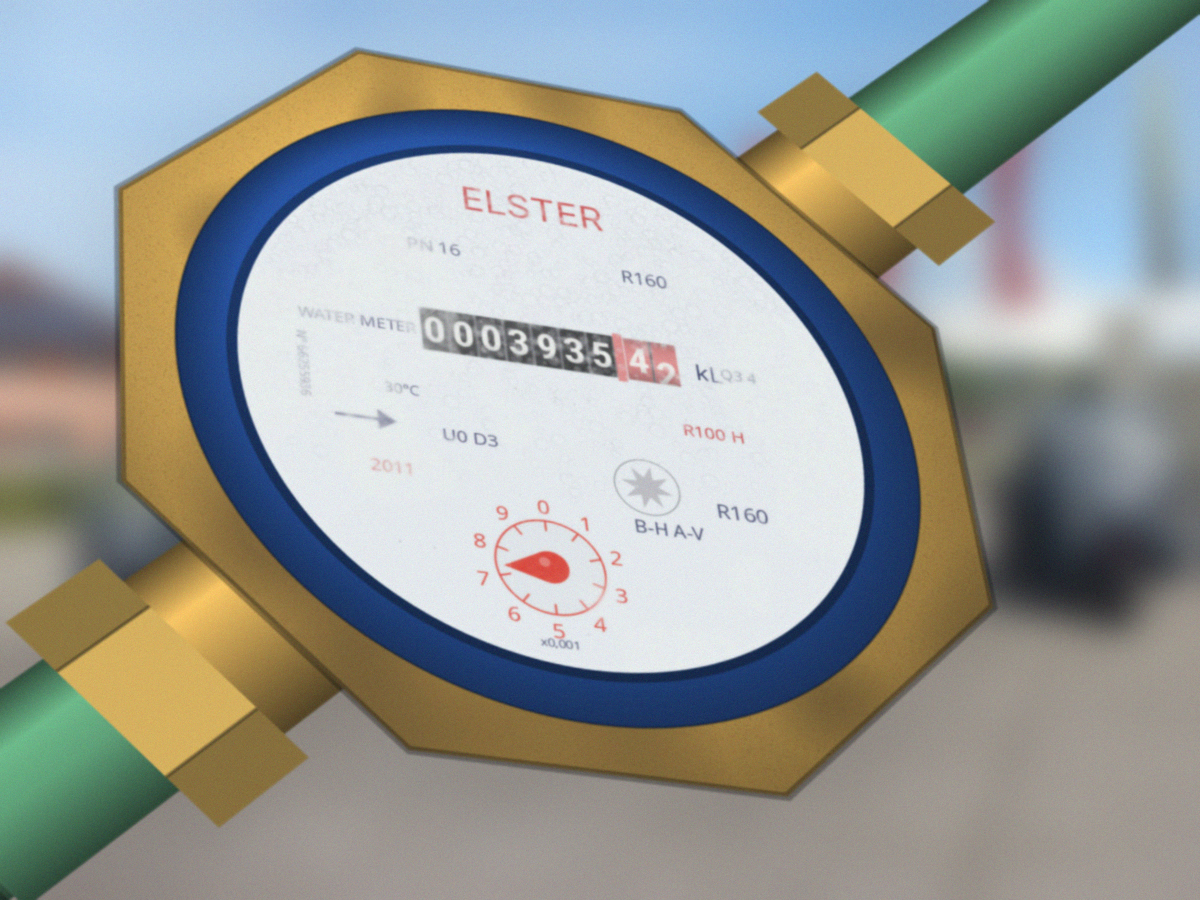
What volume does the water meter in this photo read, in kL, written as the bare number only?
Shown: 3935.417
